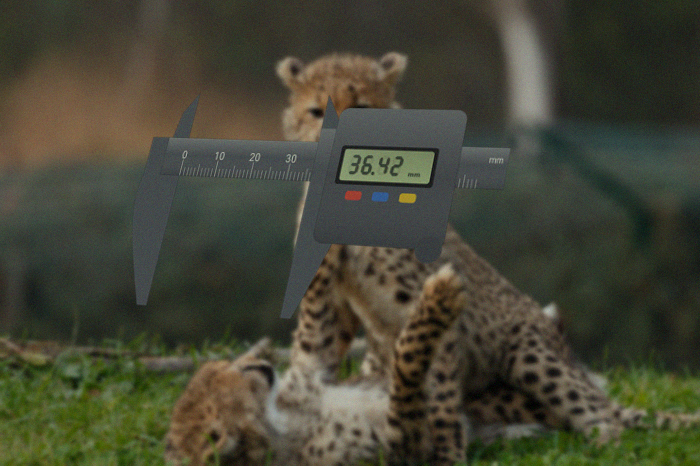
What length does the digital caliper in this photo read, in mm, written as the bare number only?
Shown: 36.42
